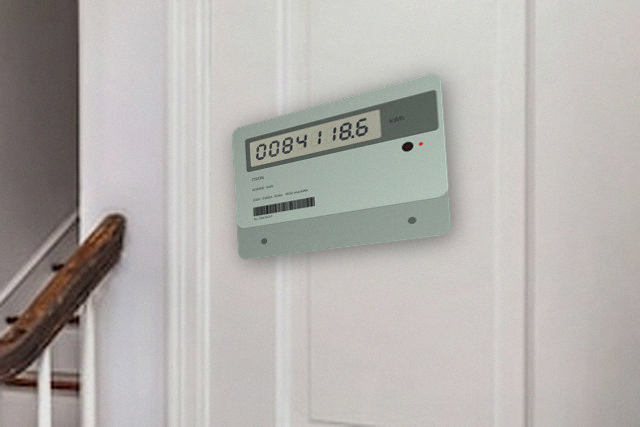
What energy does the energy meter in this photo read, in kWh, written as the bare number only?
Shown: 84118.6
